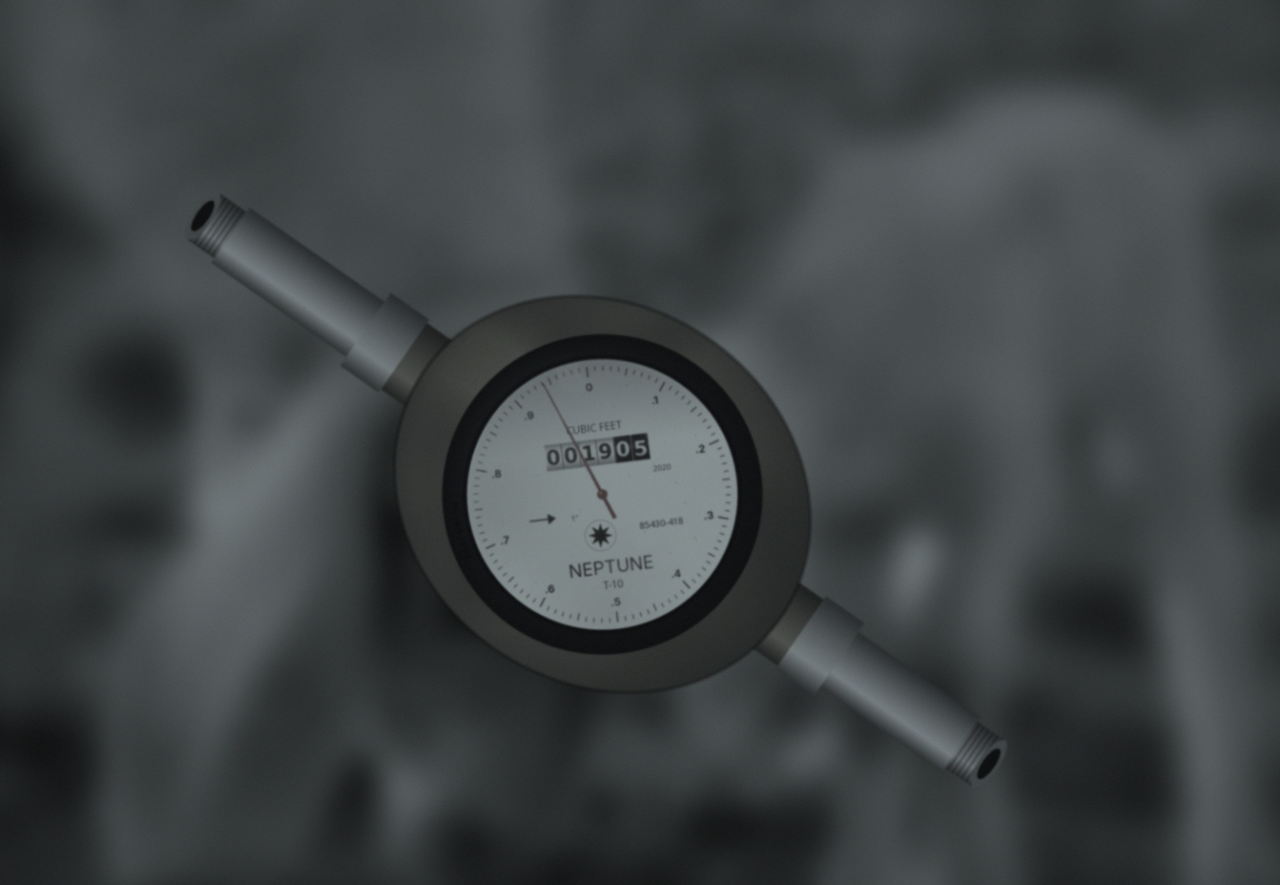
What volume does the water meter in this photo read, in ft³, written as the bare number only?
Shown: 1904.94
